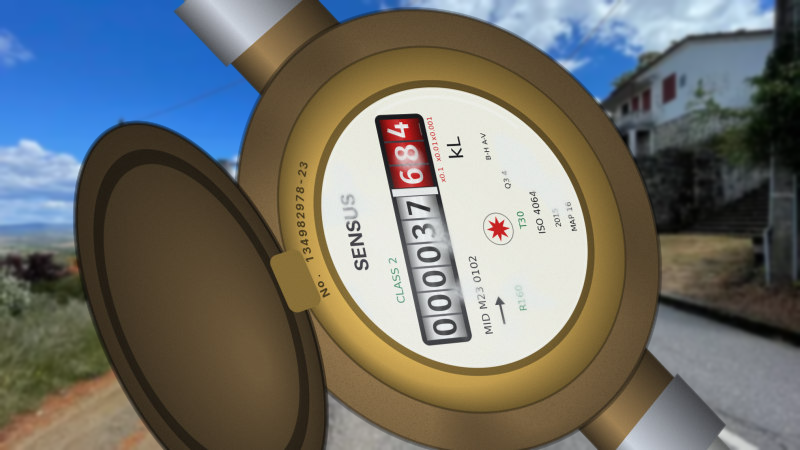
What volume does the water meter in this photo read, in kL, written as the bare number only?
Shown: 37.684
